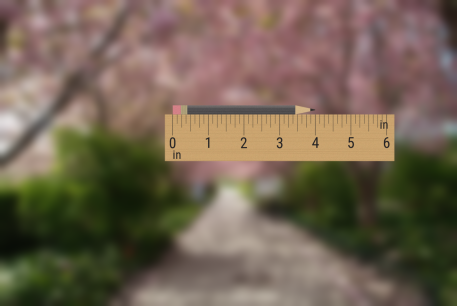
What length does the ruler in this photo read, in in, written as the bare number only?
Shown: 4
